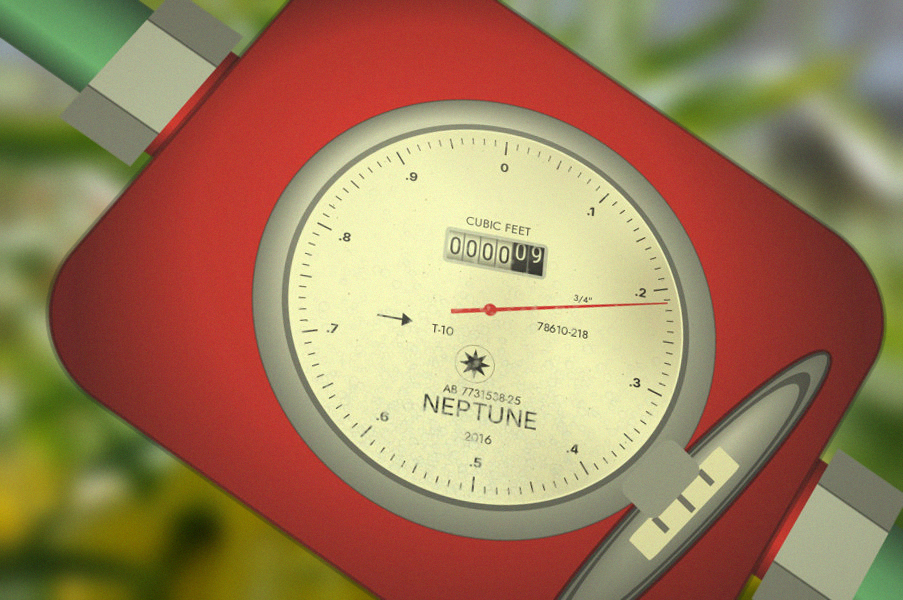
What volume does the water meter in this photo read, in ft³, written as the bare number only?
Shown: 9.21
